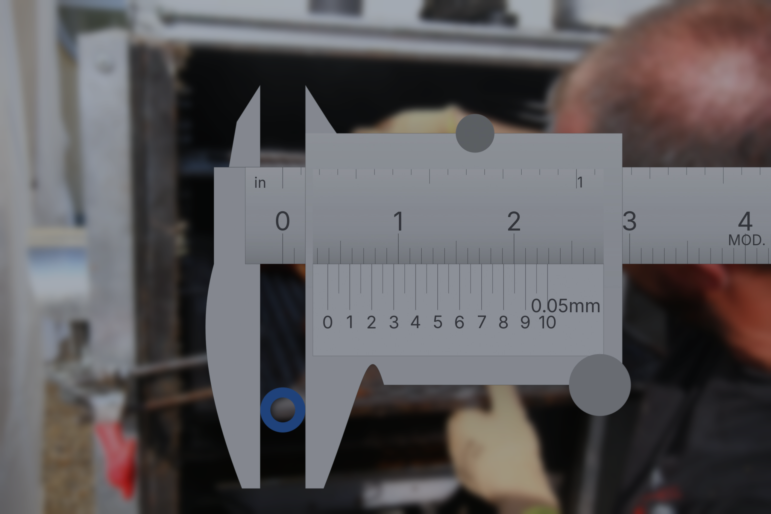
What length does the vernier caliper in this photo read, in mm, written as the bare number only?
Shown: 3.9
